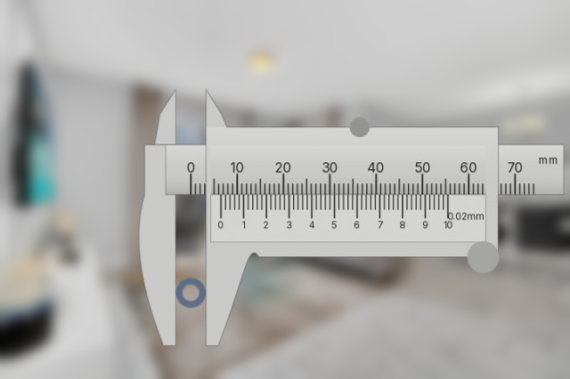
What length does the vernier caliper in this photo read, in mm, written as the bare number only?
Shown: 6.5
